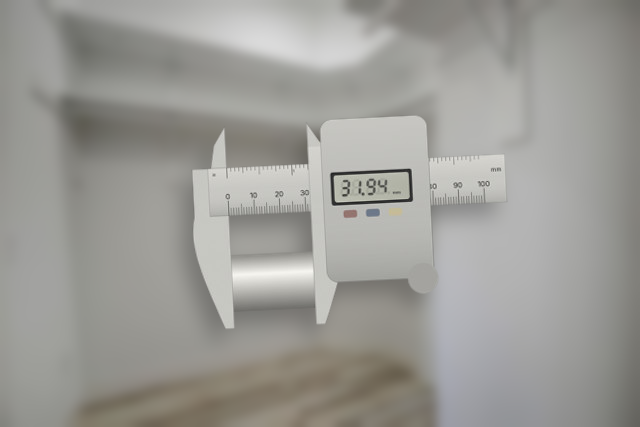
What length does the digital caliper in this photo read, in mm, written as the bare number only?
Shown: 31.94
